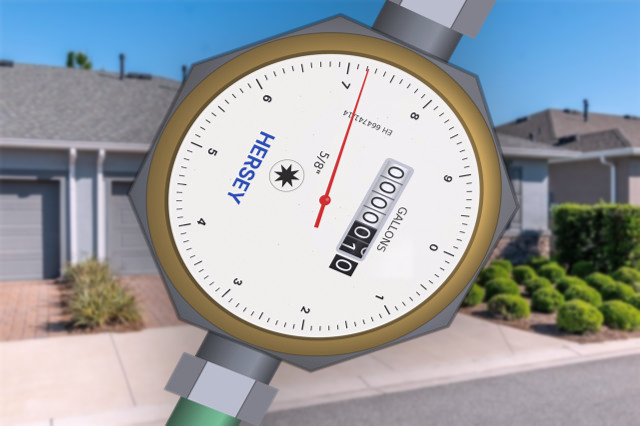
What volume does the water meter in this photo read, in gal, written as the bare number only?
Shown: 7.2
